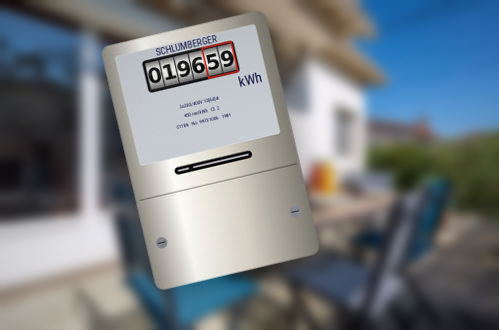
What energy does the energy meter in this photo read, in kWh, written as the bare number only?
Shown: 196.59
